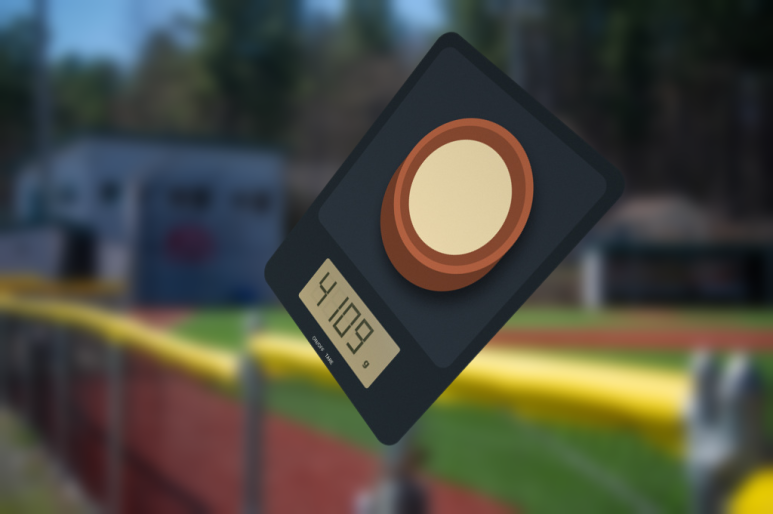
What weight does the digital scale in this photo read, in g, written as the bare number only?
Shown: 4109
